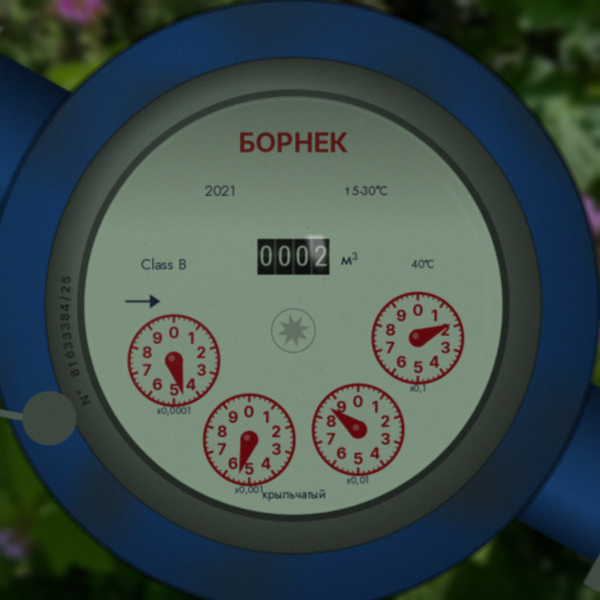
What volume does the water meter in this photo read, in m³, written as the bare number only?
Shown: 2.1854
